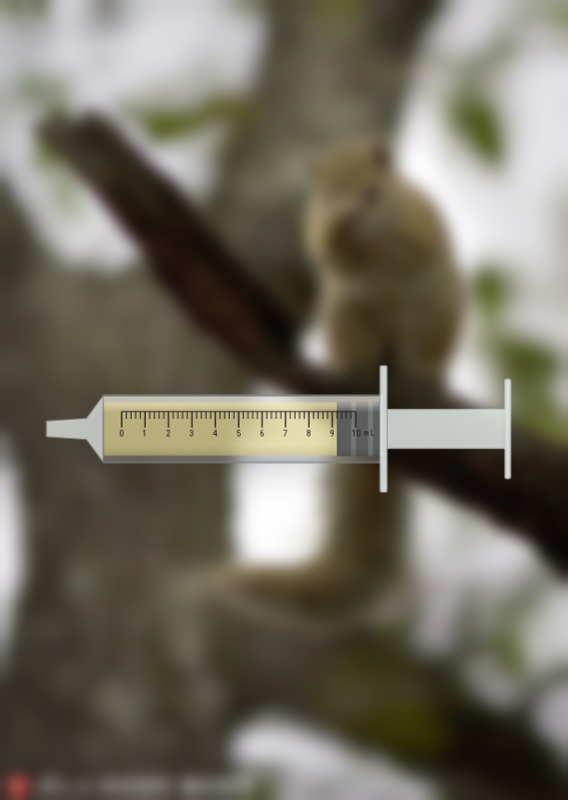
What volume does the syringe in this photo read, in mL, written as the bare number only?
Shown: 9.2
